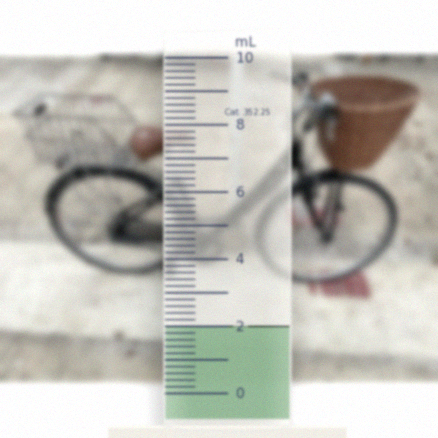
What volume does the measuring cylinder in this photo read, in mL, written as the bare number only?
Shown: 2
